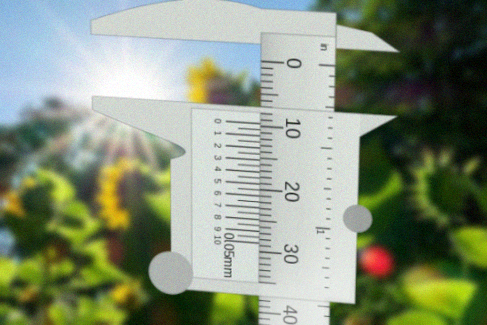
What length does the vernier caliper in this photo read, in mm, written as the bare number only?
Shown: 9.6
